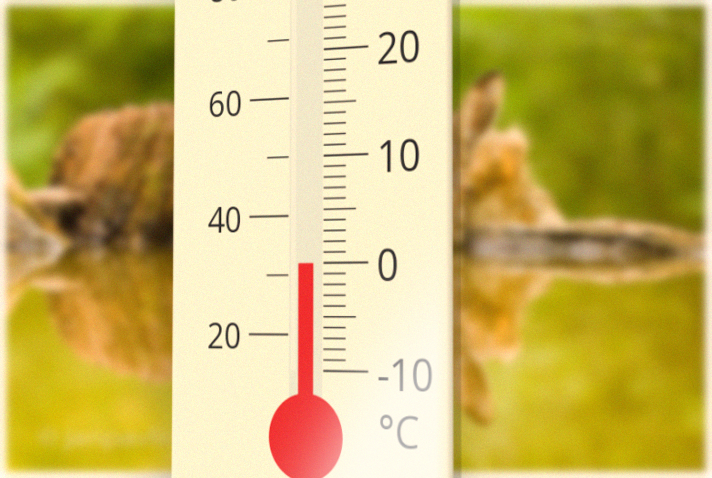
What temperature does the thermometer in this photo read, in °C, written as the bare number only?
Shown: 0
